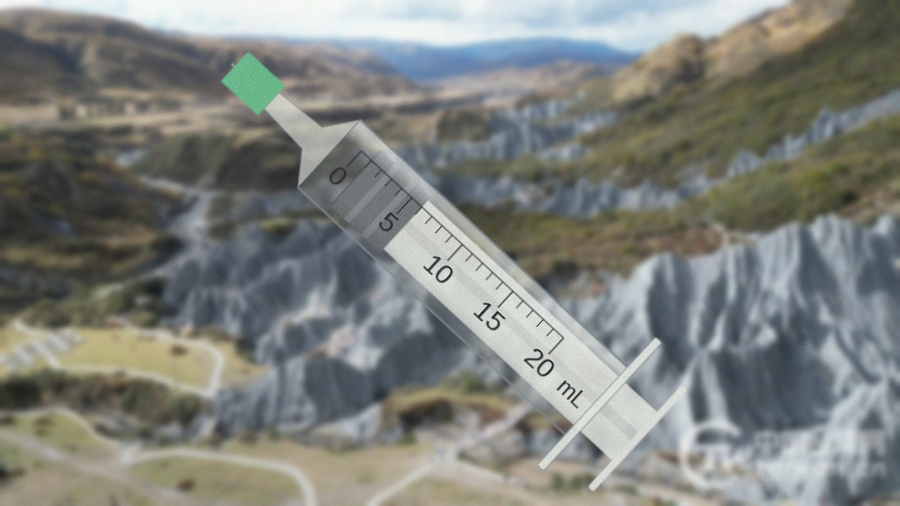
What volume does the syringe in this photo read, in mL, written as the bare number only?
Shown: 1
